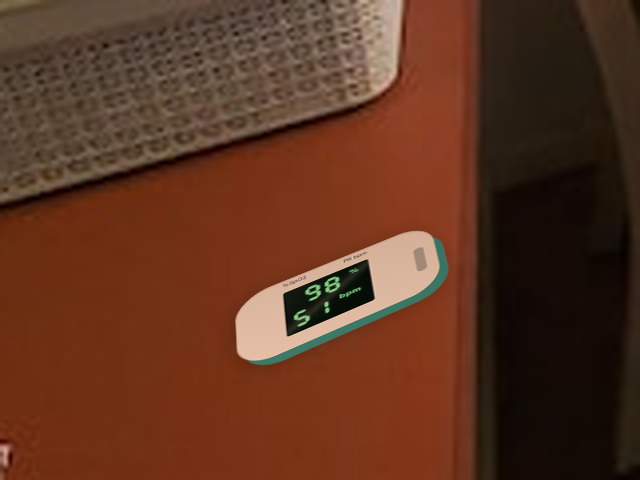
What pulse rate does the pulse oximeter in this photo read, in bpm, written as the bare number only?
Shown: 51
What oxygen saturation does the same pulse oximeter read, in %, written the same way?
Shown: 98
